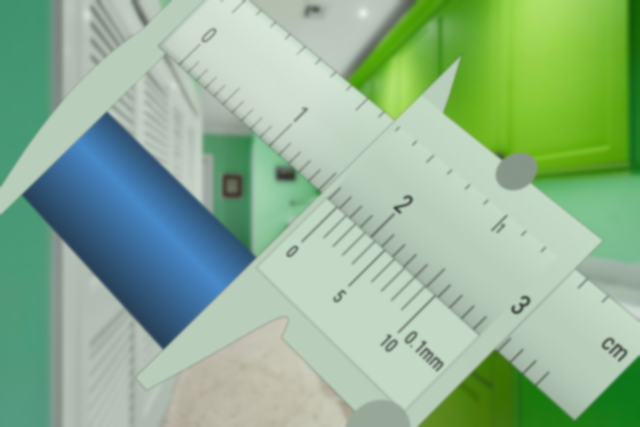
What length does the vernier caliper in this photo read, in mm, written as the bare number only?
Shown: 16.8
